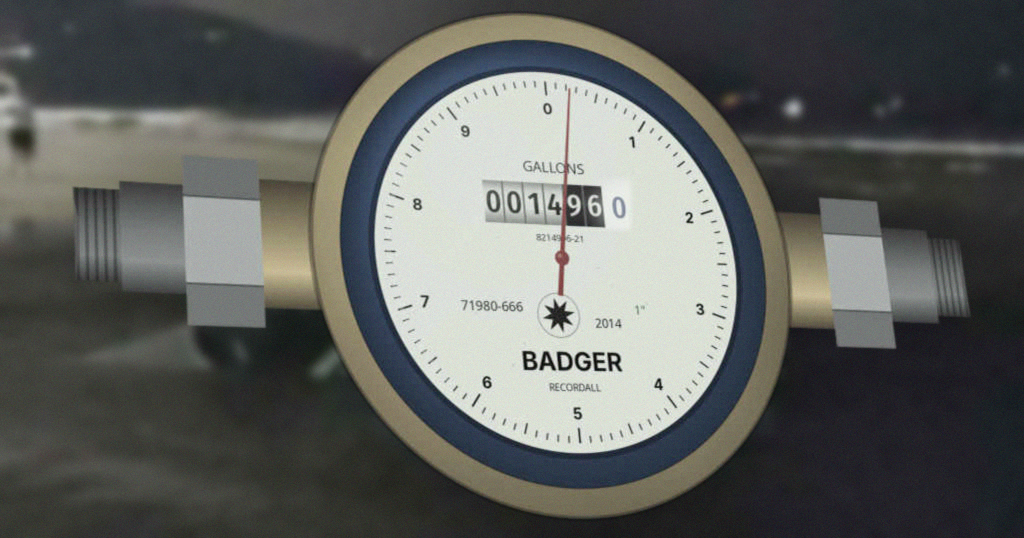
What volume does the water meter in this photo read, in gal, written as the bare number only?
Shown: 14960.2
